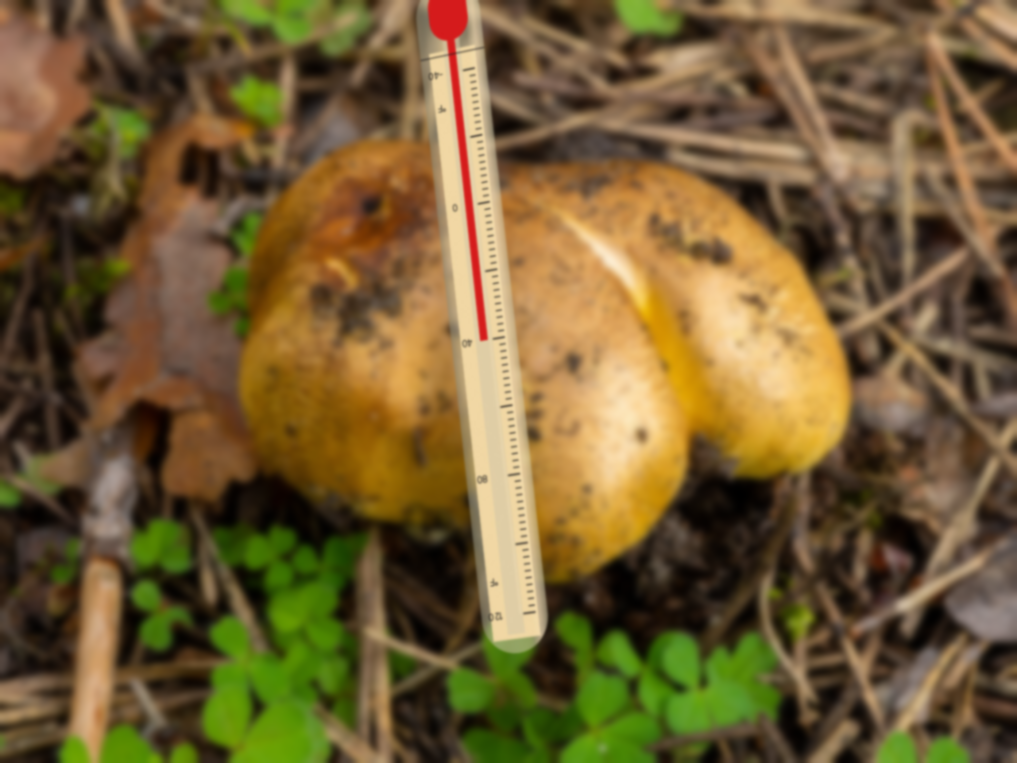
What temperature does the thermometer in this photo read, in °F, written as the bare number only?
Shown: 40
